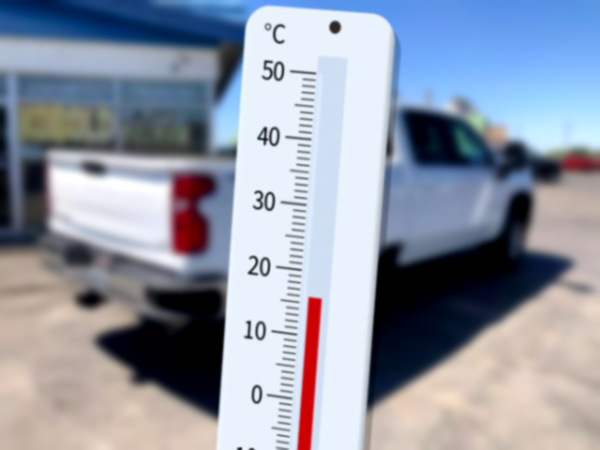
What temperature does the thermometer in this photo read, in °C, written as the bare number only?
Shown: 16
